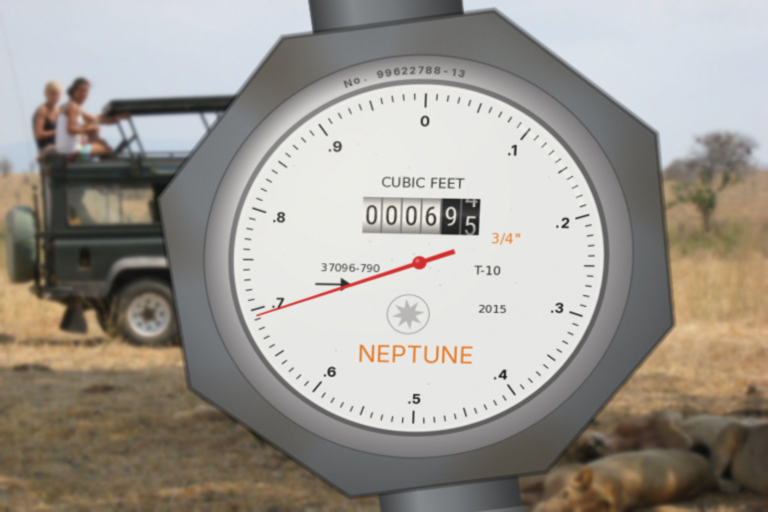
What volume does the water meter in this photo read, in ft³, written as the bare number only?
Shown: 694.69
